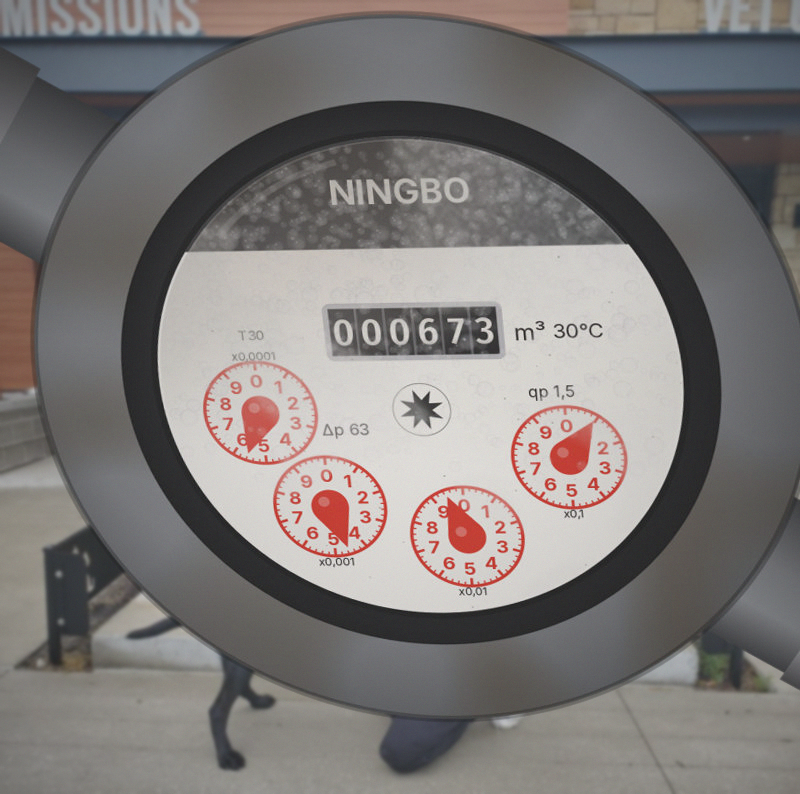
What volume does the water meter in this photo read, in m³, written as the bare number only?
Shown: 673.0945
